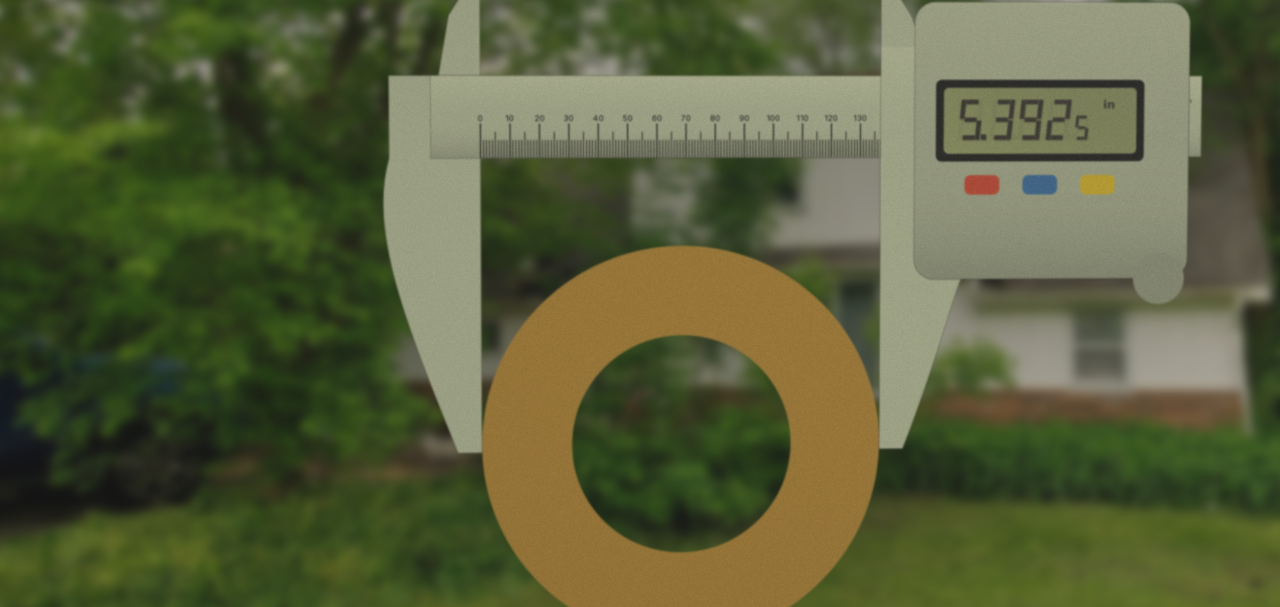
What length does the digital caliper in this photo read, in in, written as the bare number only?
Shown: 5.3925
